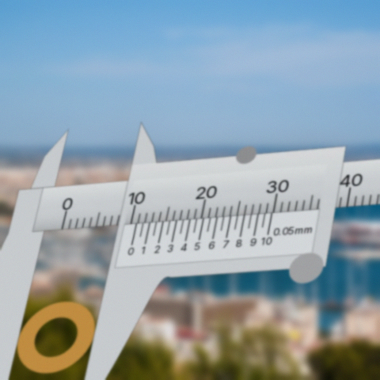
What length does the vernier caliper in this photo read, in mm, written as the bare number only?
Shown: 10.8
